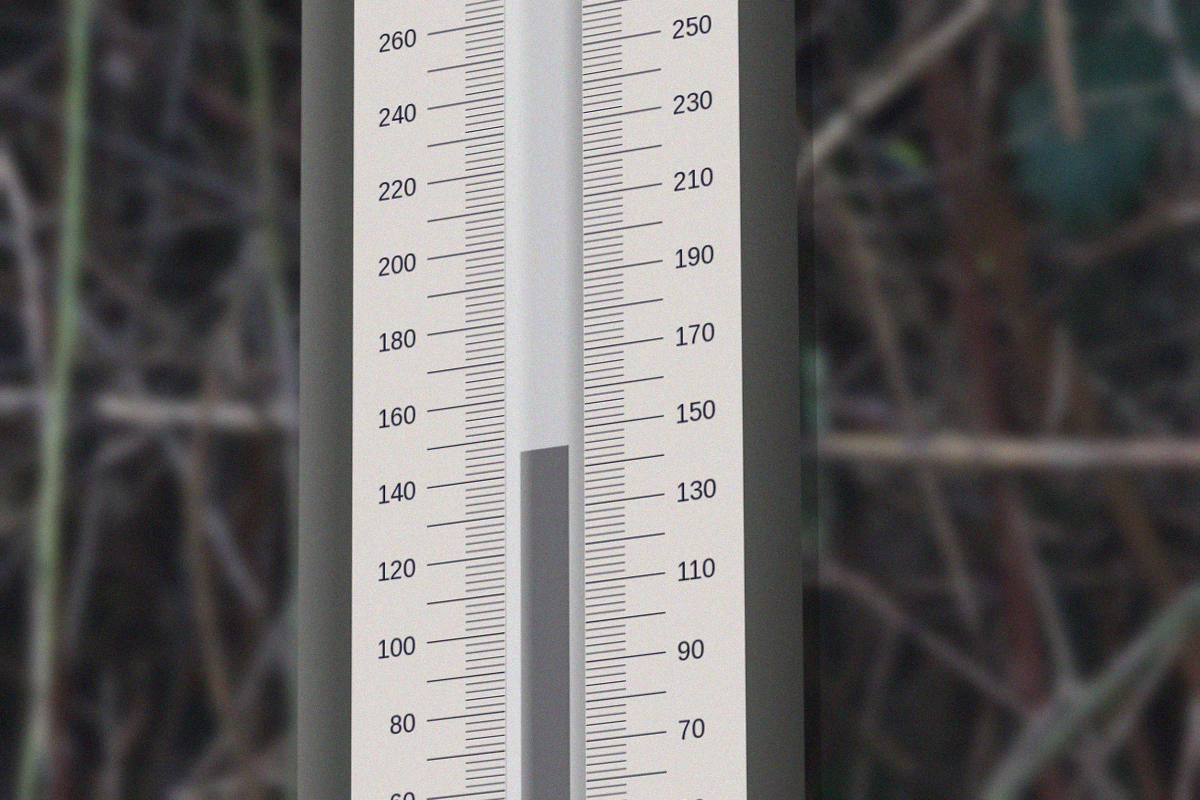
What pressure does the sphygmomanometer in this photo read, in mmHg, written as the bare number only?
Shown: 146
